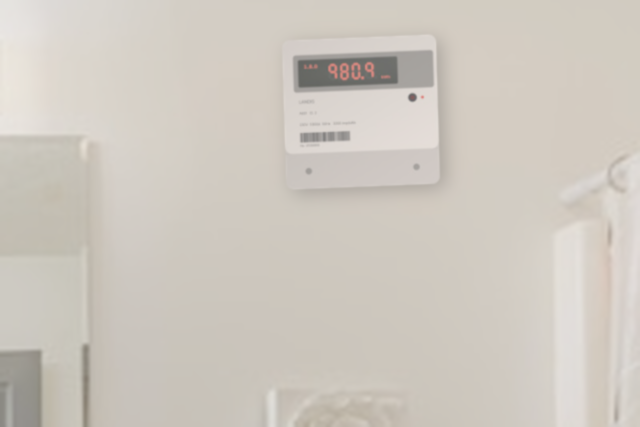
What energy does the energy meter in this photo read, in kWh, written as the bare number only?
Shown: 980.9
